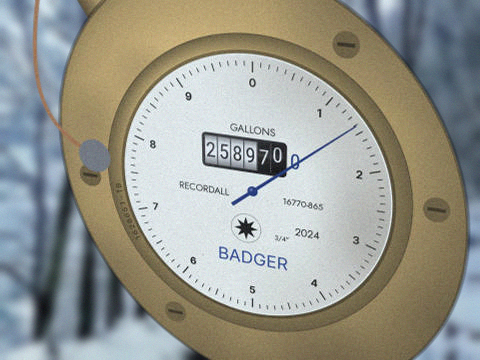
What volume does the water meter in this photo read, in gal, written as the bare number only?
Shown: 2589701.4
